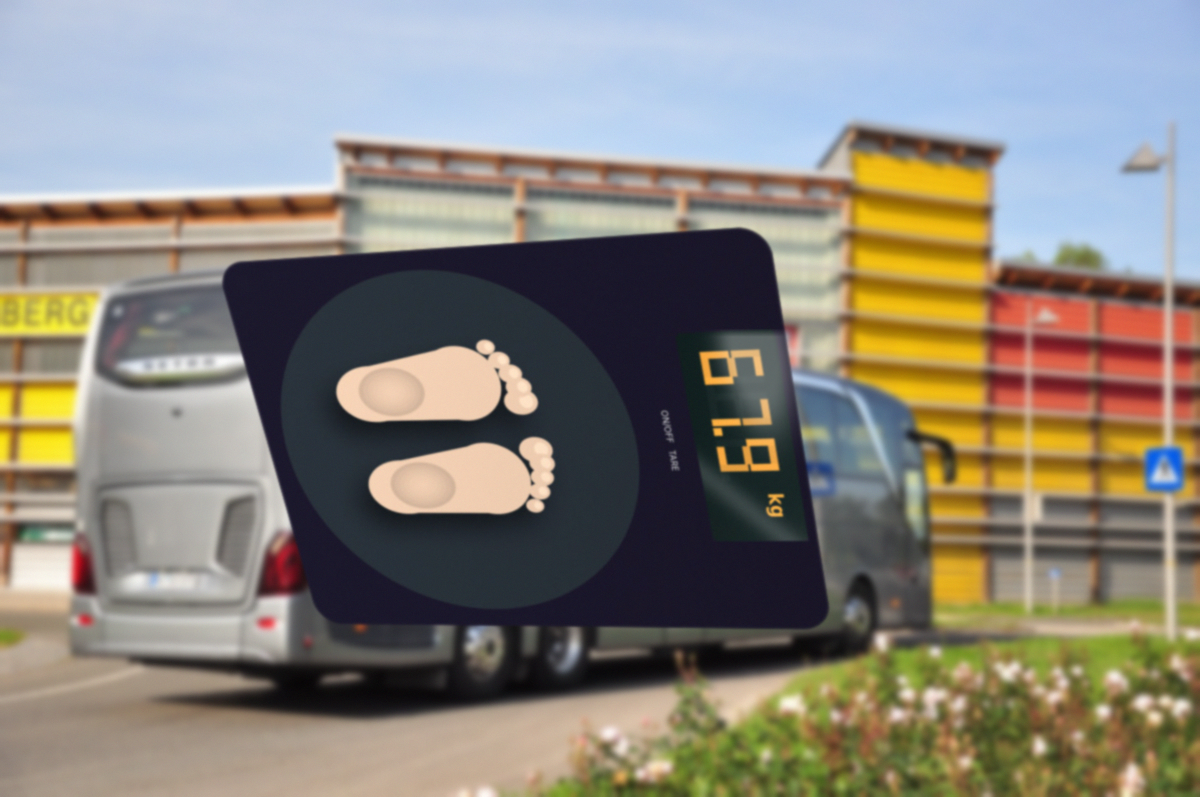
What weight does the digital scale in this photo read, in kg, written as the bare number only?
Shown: 67.9
